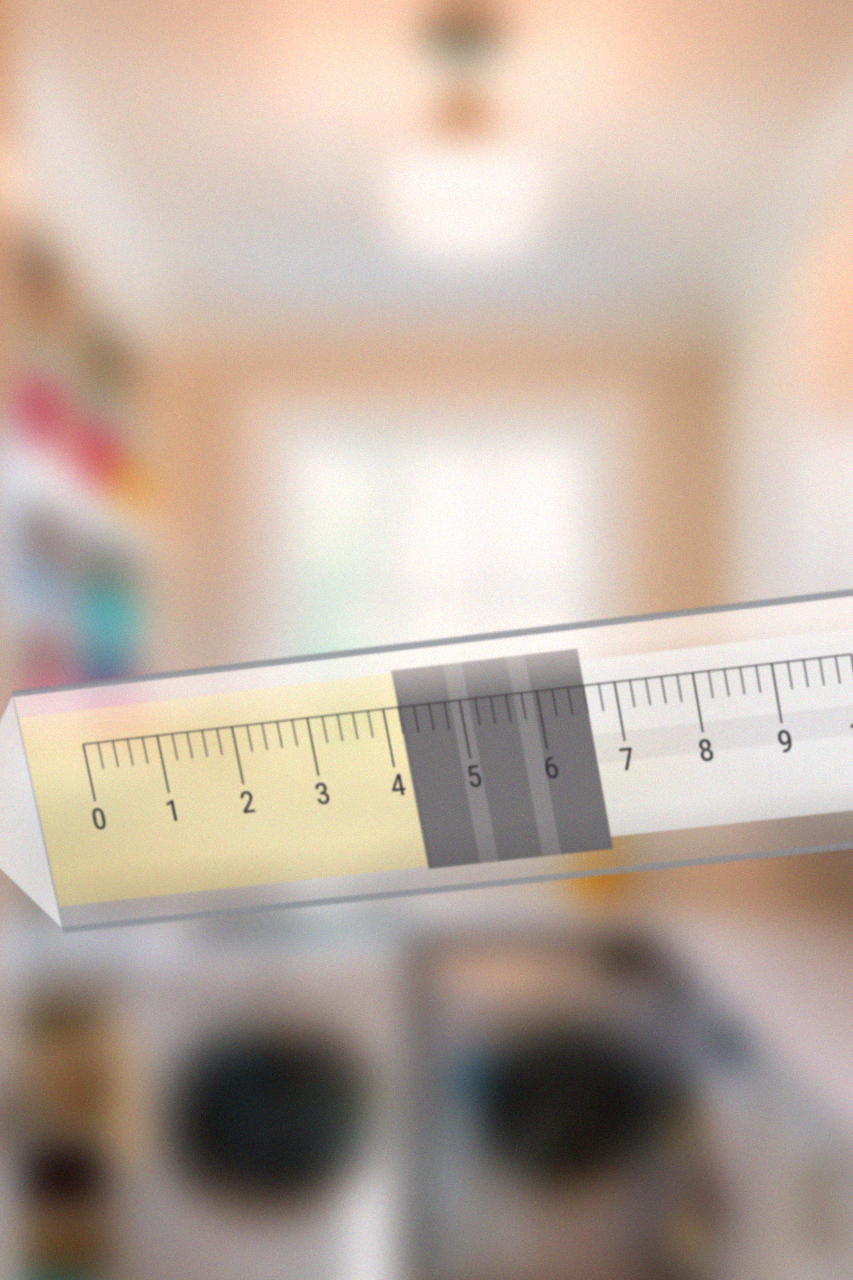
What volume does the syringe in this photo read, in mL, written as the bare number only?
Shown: 4.2
